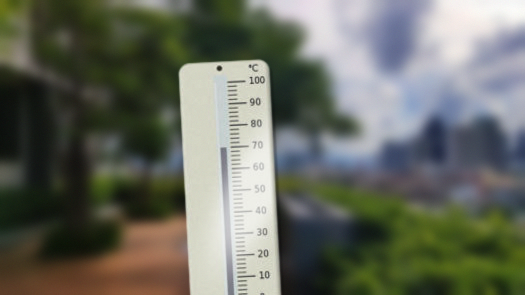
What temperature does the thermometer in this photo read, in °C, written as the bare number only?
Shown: 70
